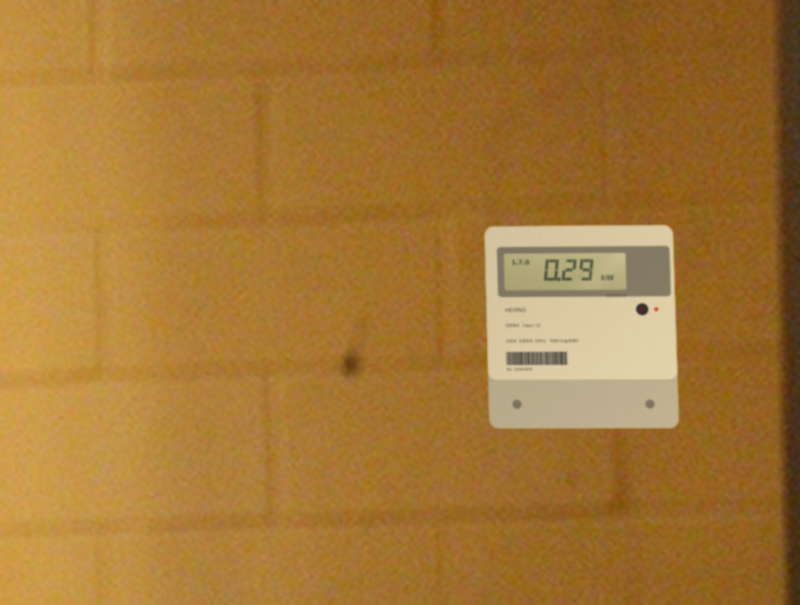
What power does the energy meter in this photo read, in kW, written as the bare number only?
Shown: 0.29
